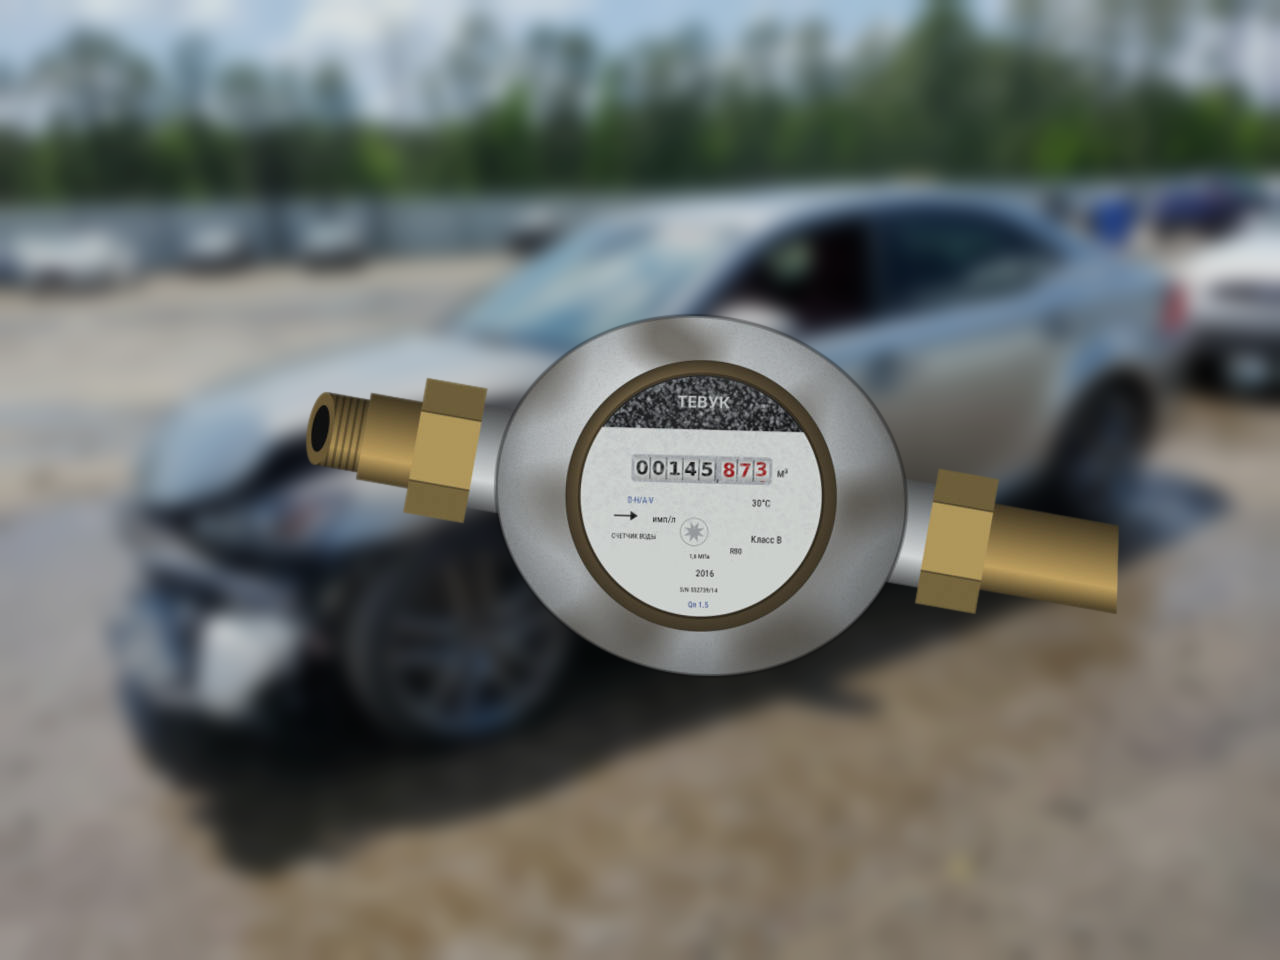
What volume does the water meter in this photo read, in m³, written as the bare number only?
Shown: 145.873
